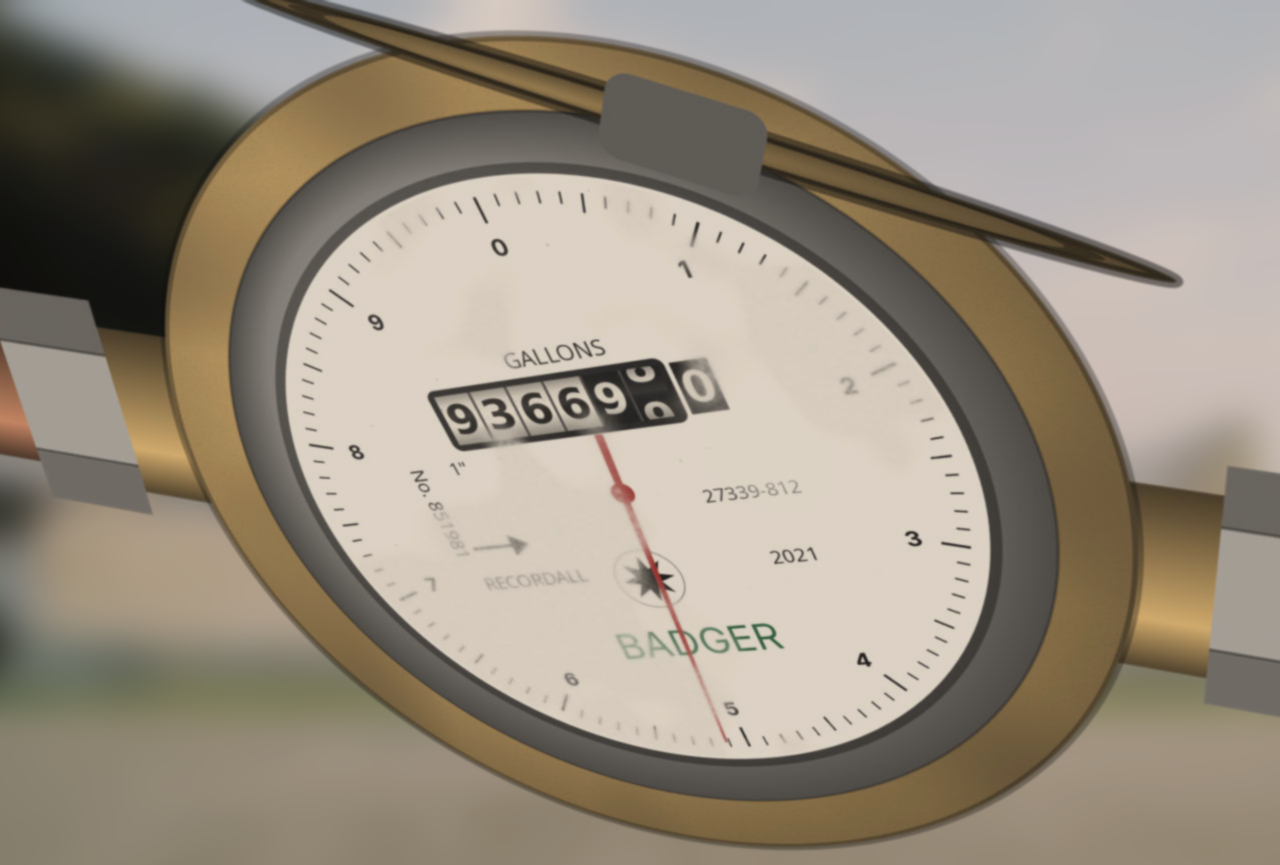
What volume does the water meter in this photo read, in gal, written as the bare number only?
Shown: 9366985.1
